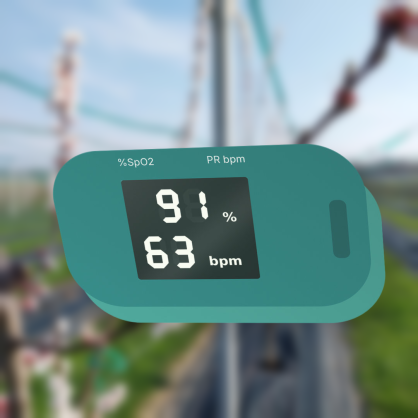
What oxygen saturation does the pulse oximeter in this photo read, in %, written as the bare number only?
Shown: 91
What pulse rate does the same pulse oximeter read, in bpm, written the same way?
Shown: 63
